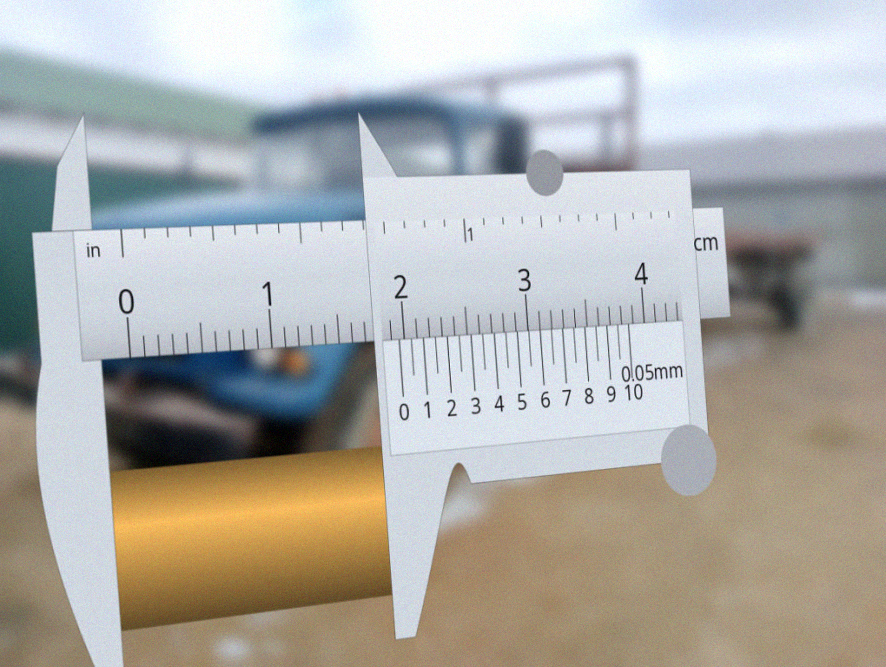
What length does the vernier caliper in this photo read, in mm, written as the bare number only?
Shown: 19.6
